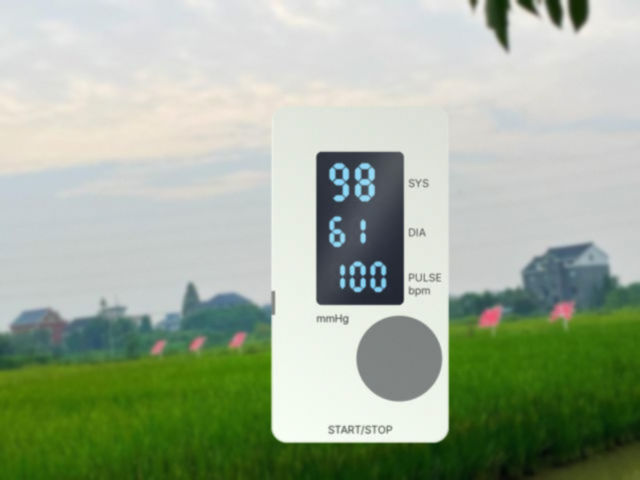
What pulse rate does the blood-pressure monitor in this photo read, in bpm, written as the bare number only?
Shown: 100
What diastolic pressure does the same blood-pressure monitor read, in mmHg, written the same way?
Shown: 61
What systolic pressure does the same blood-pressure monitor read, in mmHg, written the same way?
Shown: 98
